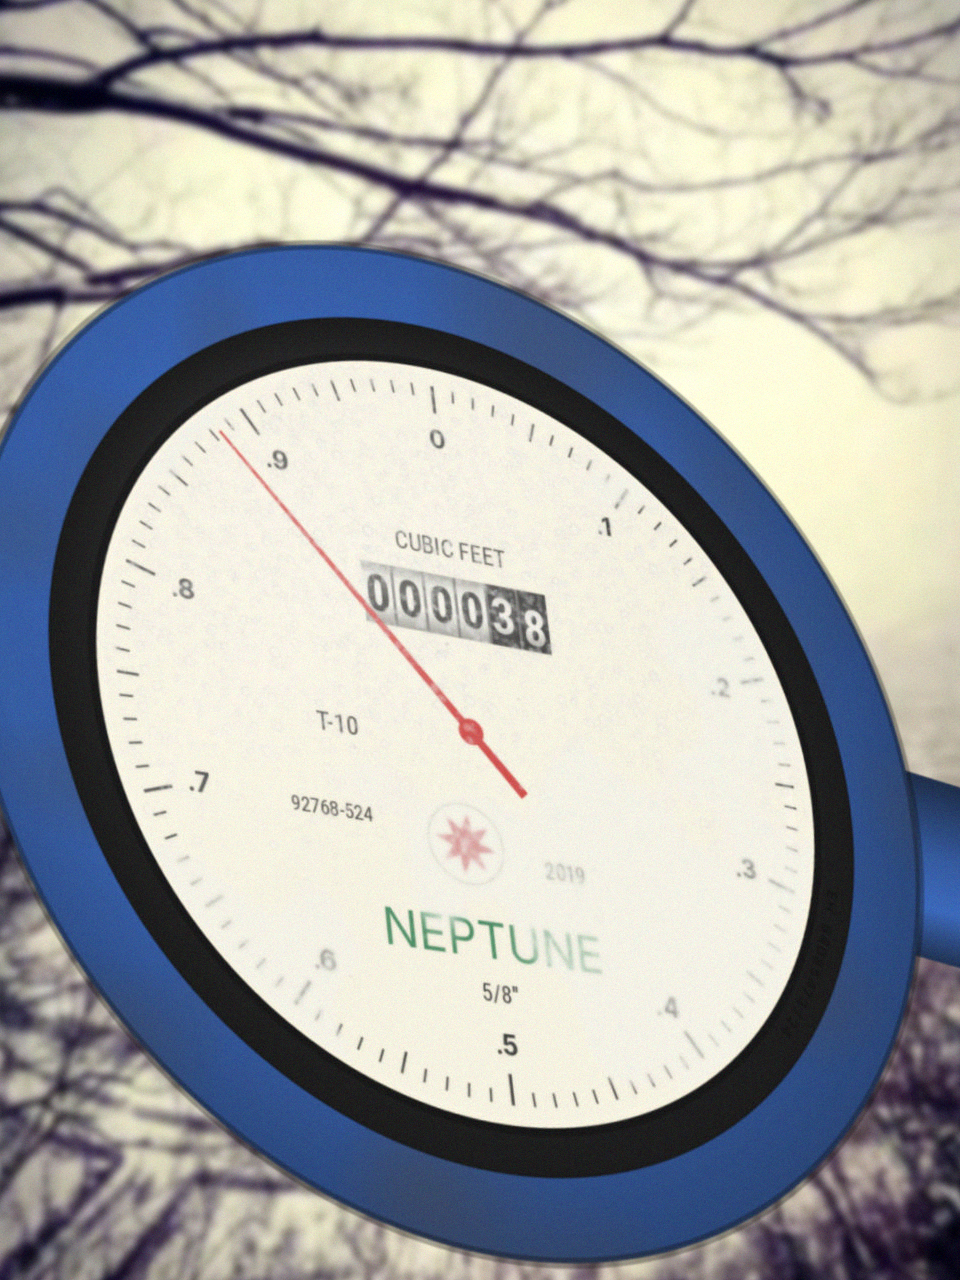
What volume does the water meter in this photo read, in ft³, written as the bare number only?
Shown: 37.88
